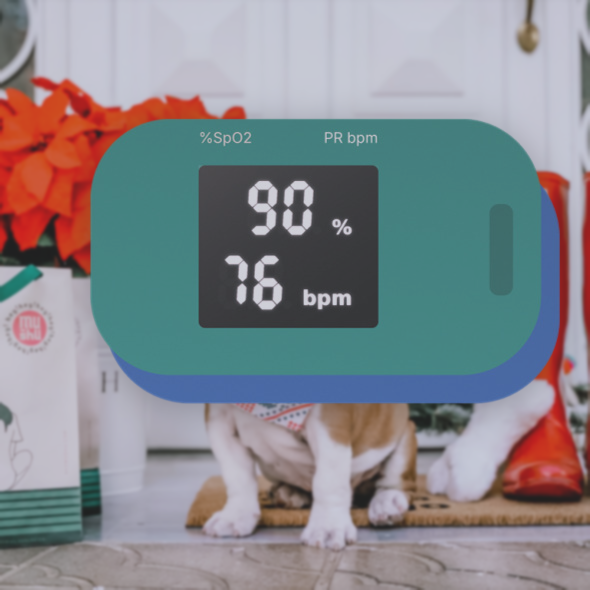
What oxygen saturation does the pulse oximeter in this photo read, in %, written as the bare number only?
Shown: 90
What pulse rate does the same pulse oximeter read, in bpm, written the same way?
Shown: 76
